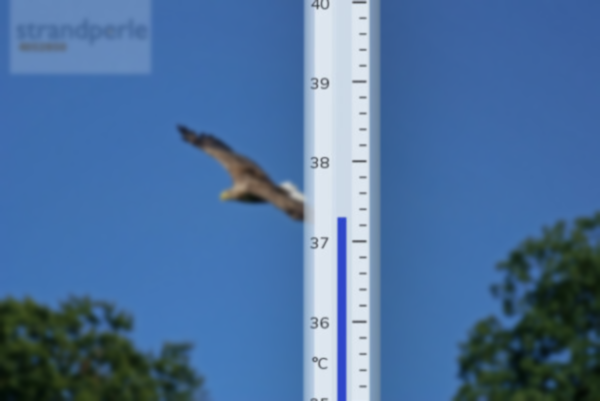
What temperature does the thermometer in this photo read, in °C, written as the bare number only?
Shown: 37.3
